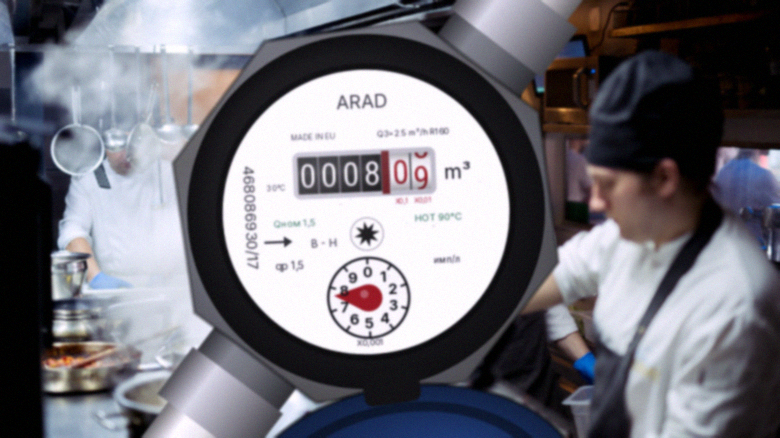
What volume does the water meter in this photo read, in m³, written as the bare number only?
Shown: 8.087
